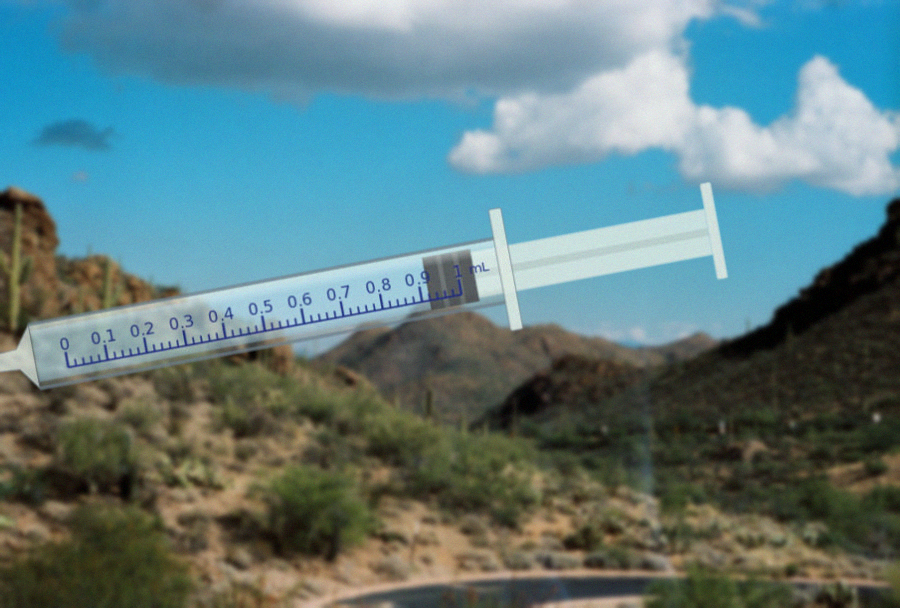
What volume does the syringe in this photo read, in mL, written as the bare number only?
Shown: 0.92
